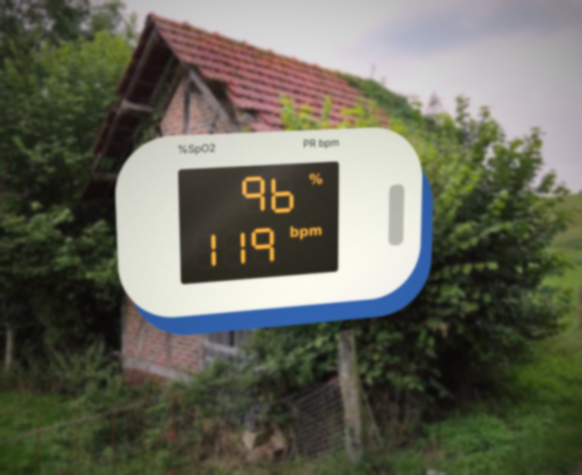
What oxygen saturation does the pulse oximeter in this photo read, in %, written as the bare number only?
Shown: 96
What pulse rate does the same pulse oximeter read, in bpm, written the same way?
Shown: 119
